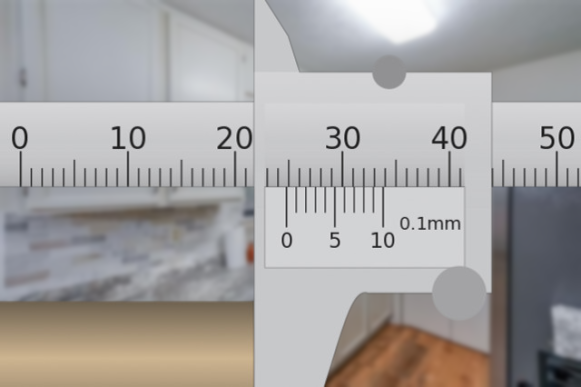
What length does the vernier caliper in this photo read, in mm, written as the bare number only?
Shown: 24.8
